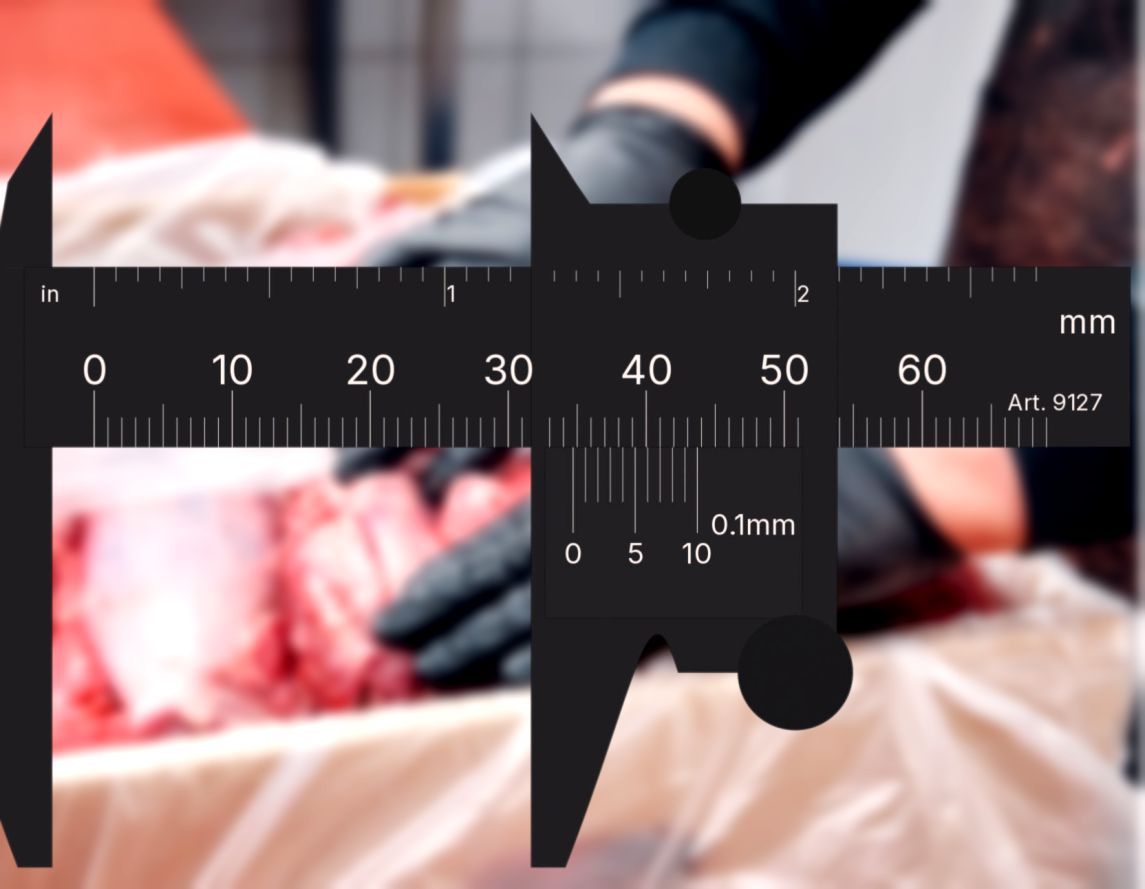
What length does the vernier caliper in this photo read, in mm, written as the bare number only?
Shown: 34.7
